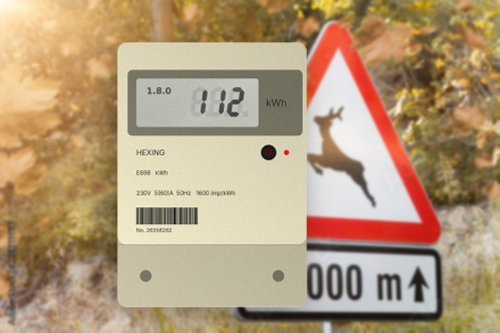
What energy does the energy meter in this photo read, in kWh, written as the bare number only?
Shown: 112
